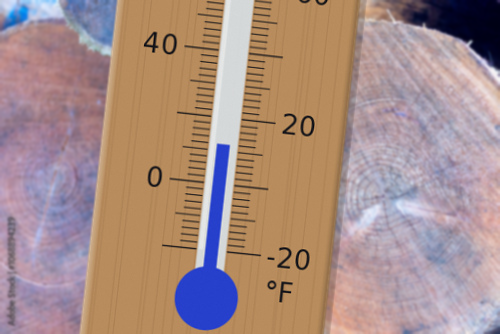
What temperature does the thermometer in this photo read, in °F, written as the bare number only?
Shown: 12
